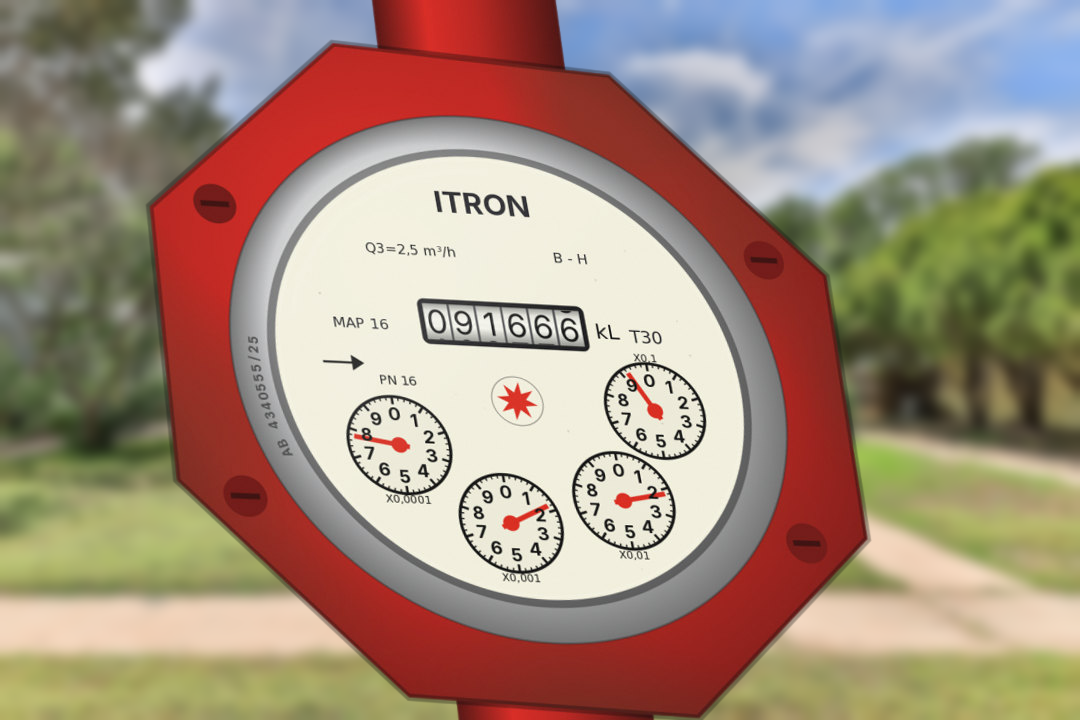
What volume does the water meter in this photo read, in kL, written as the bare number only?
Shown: 91665.9217
